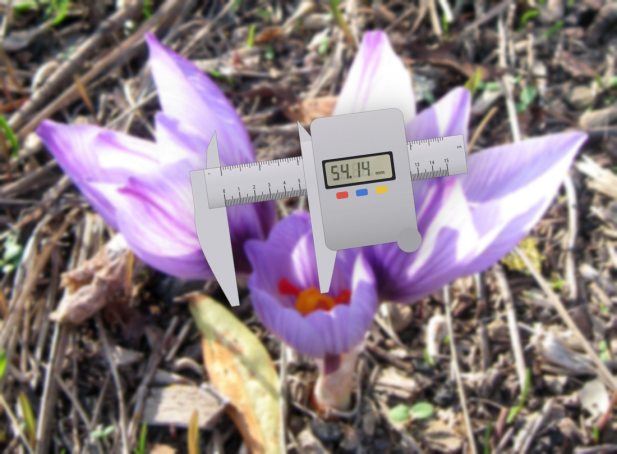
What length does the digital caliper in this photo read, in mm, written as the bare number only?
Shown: 54.14
